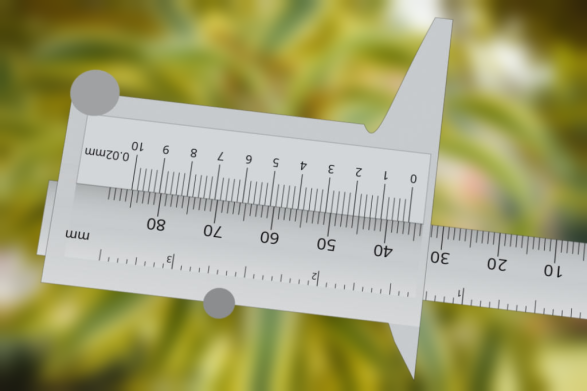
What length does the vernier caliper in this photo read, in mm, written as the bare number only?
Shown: 36.2
